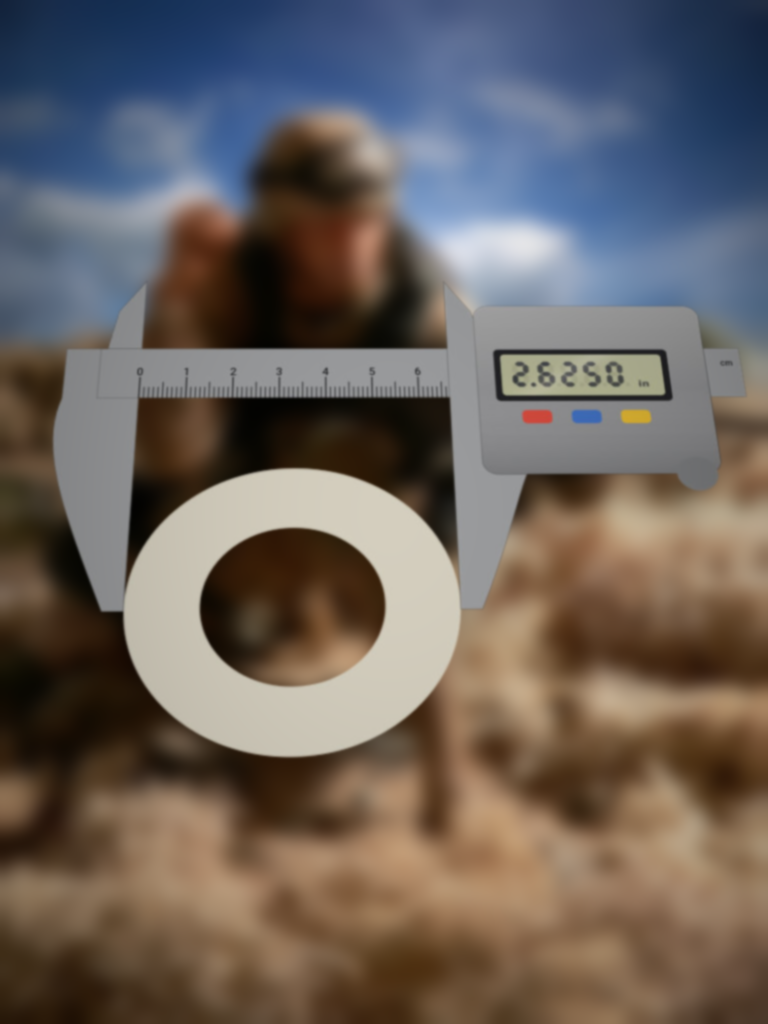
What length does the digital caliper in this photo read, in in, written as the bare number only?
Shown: 2.6250
